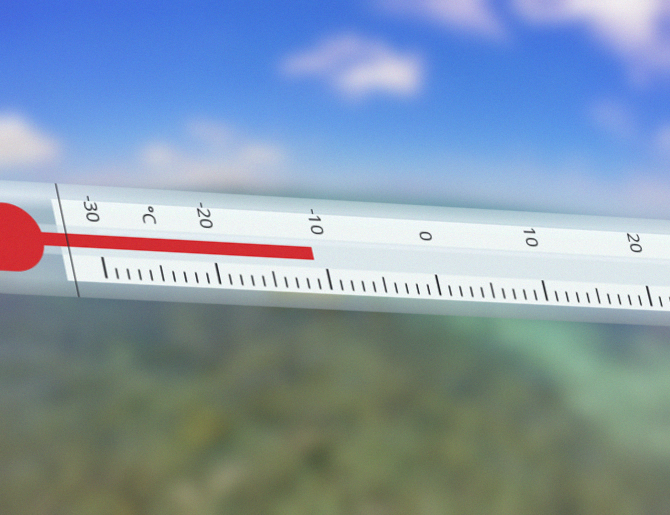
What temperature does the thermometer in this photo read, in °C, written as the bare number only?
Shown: -11
